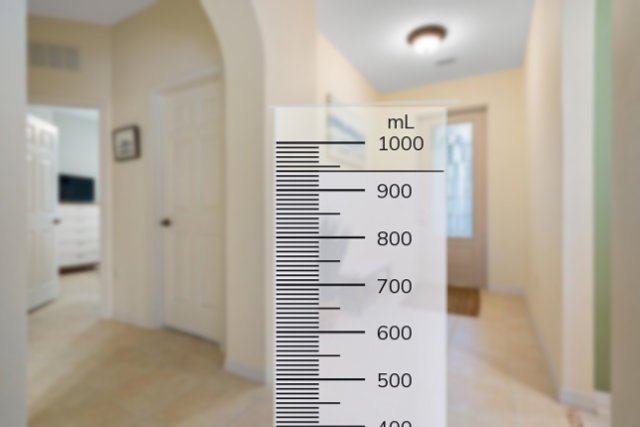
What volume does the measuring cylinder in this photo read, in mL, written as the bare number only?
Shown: 940
